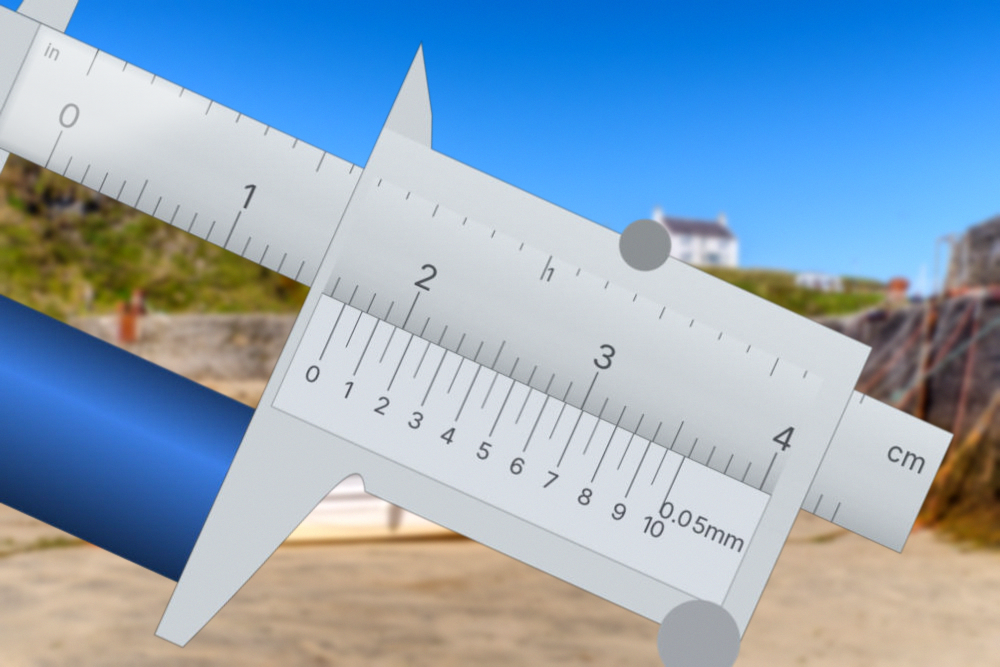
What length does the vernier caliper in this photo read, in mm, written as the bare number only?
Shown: 16.8
